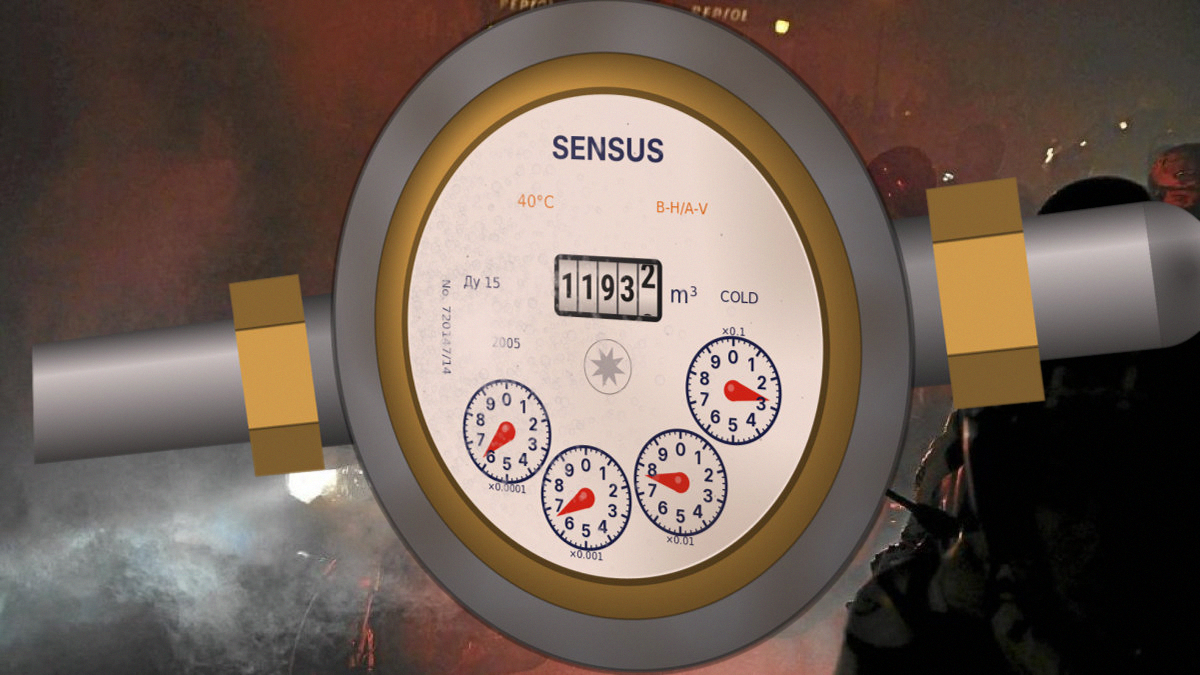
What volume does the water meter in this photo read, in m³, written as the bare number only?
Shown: 11932.2766
